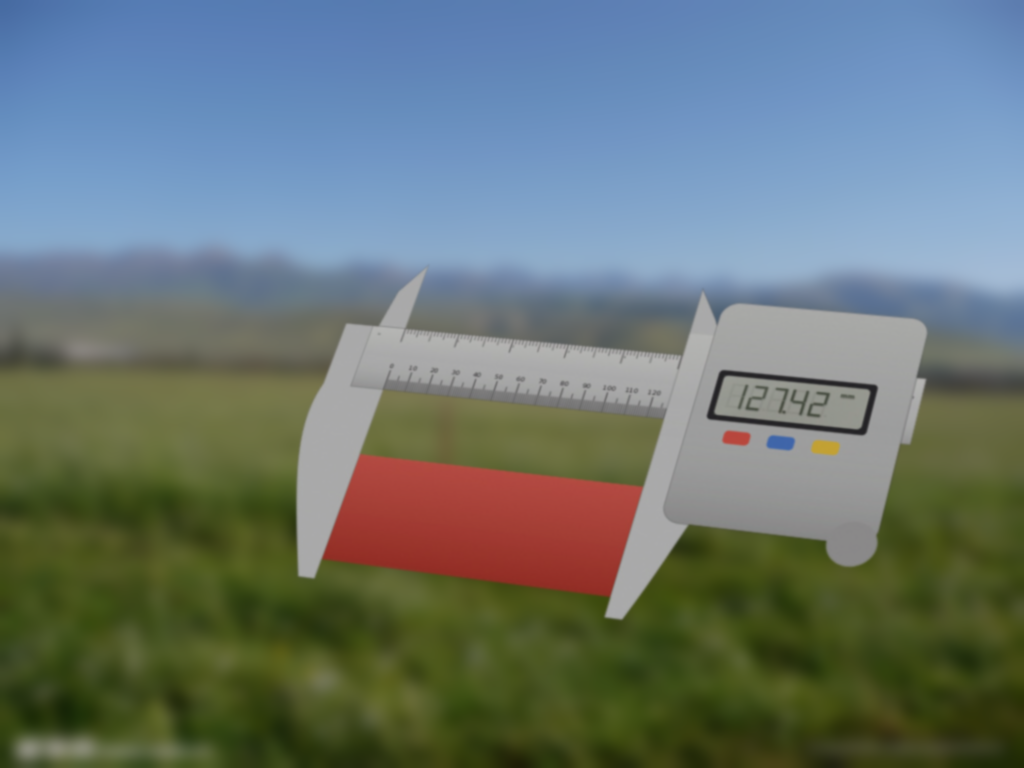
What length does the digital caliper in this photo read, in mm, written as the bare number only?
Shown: 127.42
